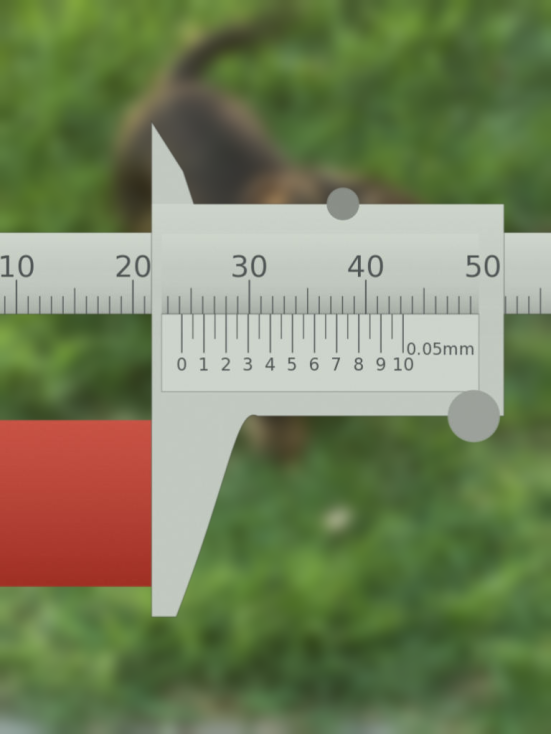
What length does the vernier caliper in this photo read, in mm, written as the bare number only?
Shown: 24.2
